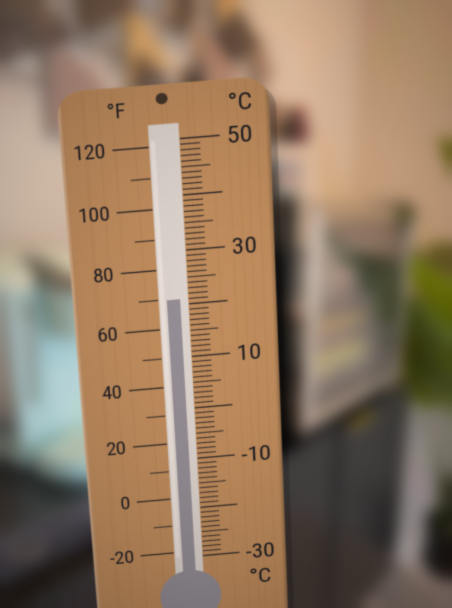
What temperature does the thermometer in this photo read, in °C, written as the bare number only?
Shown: 21
